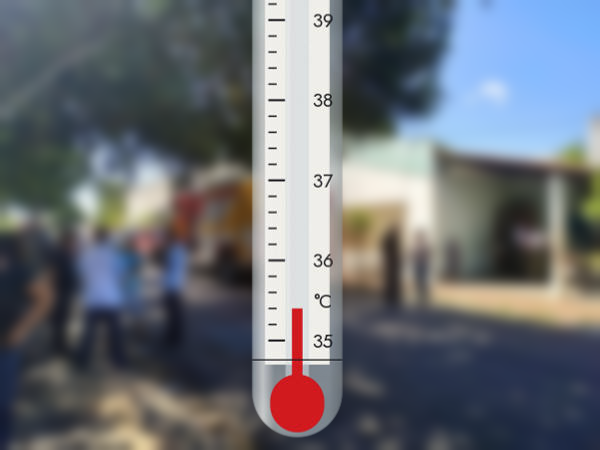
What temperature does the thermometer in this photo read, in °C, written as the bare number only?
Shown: 35.4
